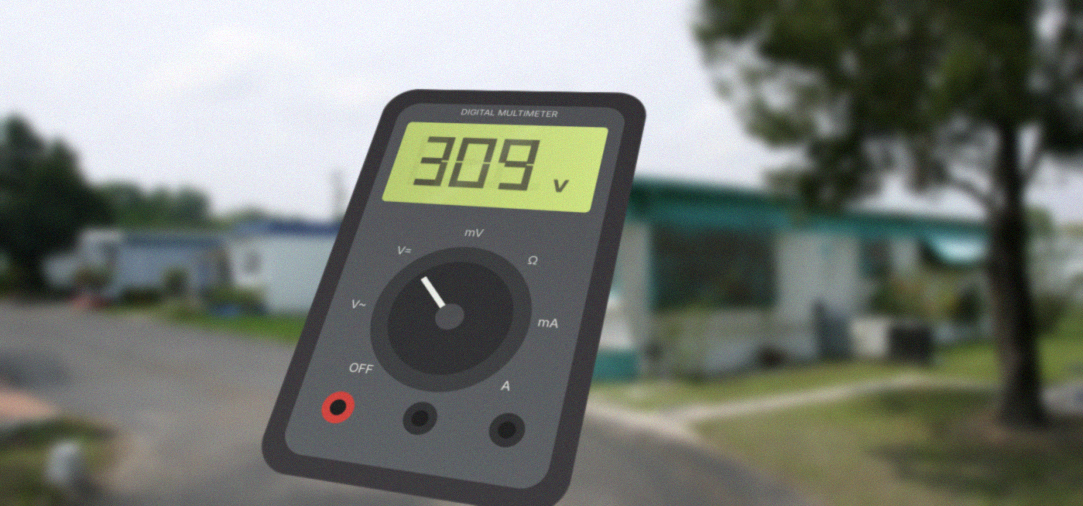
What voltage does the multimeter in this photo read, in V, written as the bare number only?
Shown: 309
